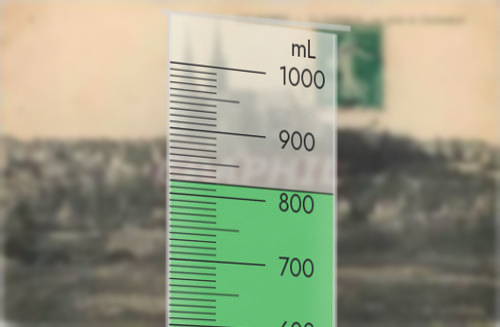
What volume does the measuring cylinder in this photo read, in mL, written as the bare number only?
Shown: 820
